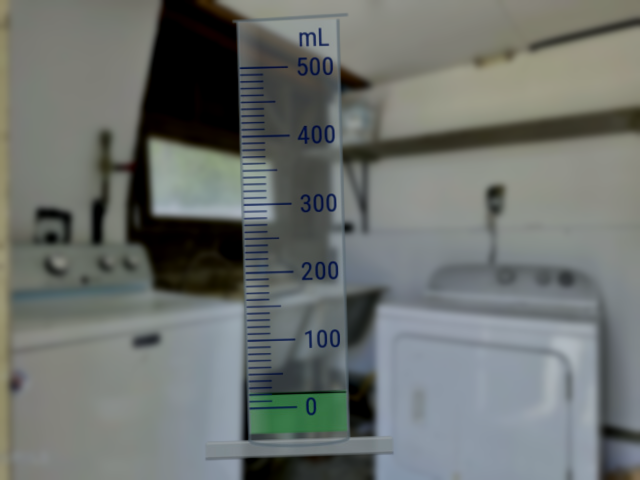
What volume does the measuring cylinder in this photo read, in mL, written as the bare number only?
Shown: 20
